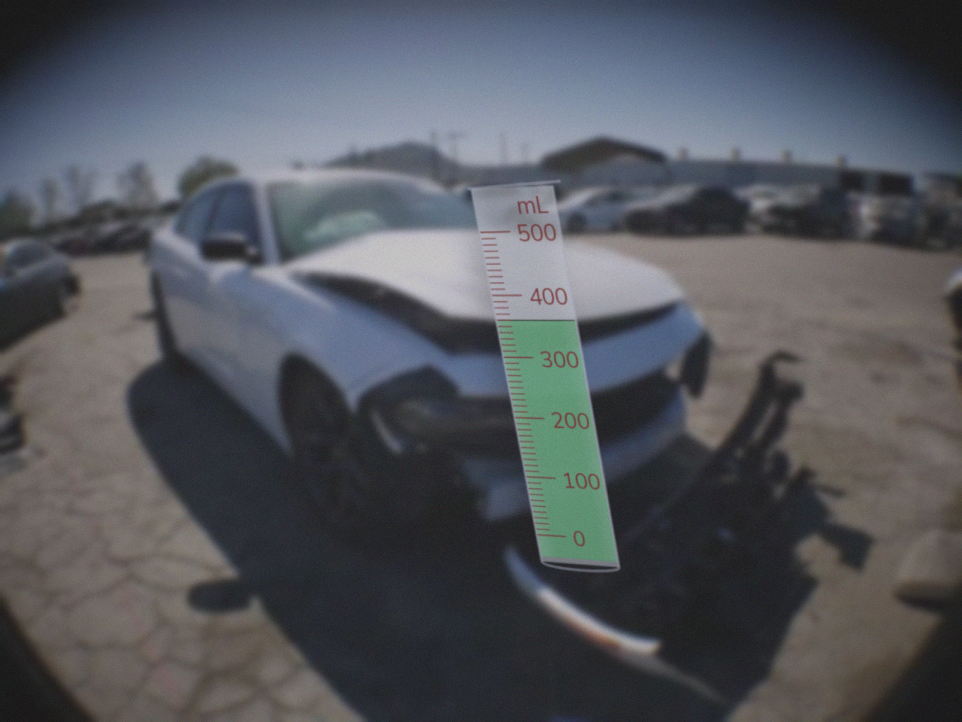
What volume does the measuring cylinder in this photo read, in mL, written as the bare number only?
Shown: 360
